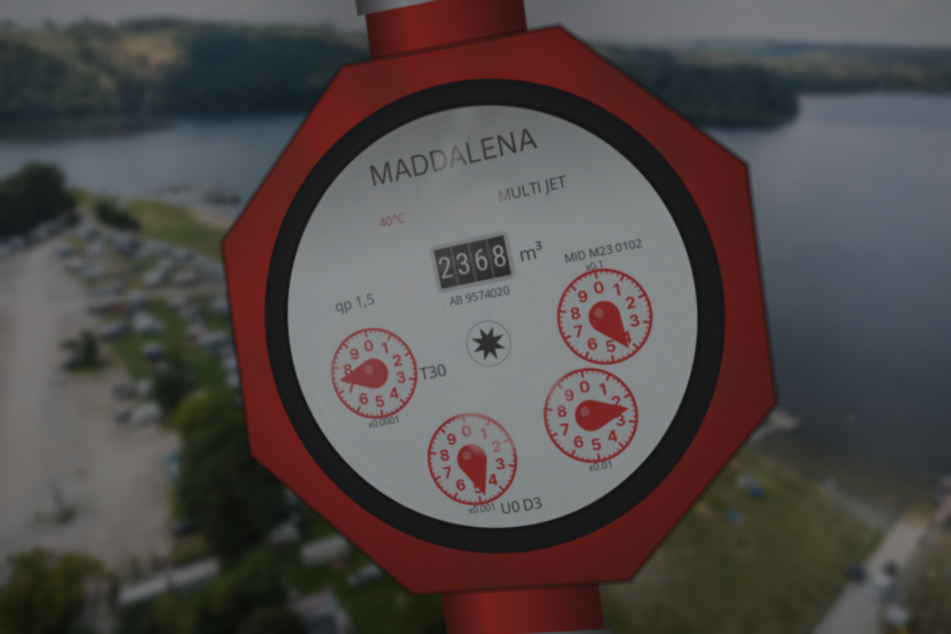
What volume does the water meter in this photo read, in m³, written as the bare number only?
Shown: 2368.4247
